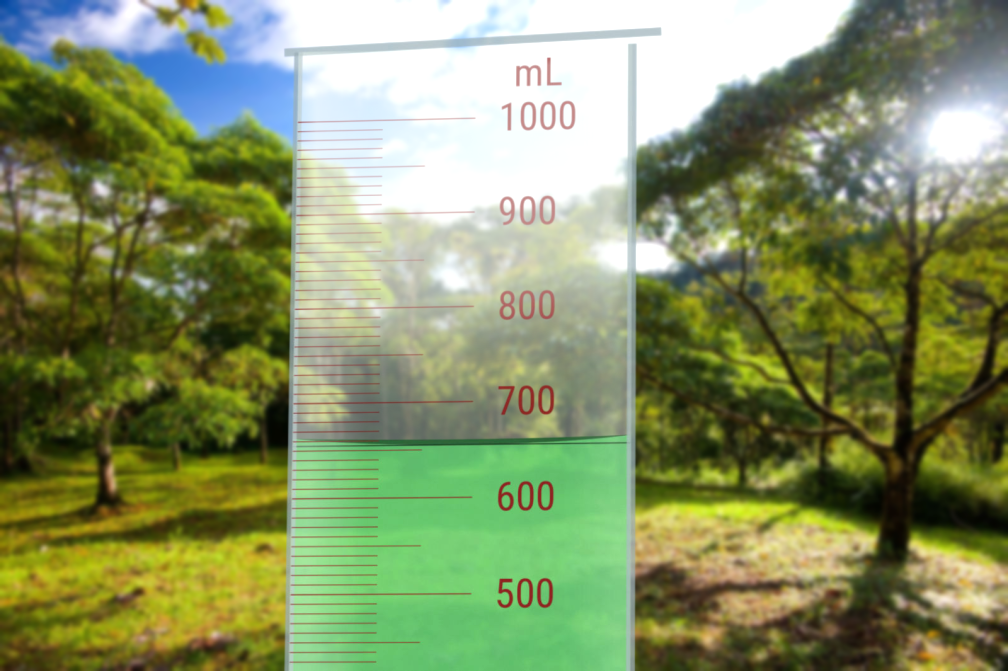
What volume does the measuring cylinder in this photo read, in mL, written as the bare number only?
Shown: 655
